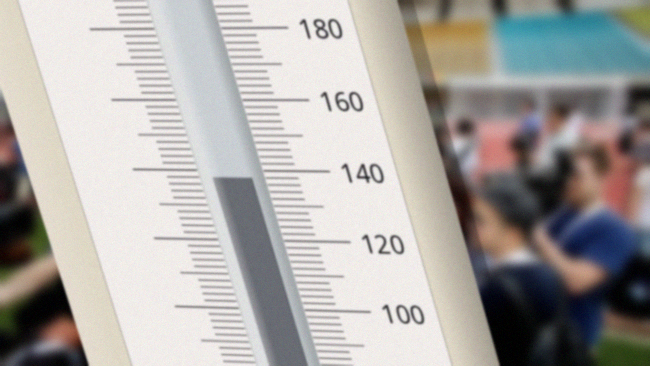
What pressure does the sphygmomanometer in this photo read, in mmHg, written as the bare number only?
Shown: 138
